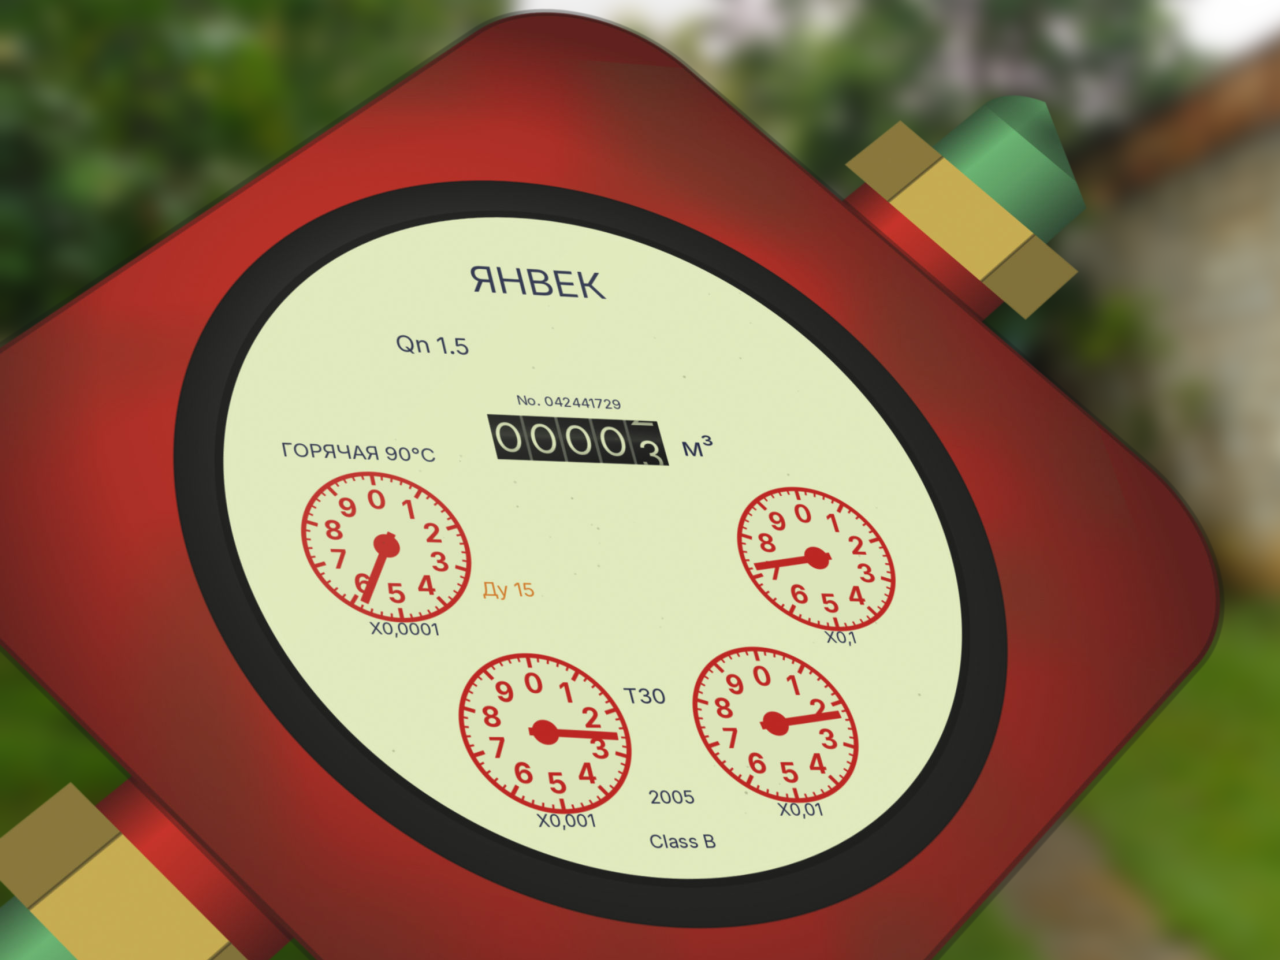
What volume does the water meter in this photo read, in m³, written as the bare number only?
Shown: 2.7225
